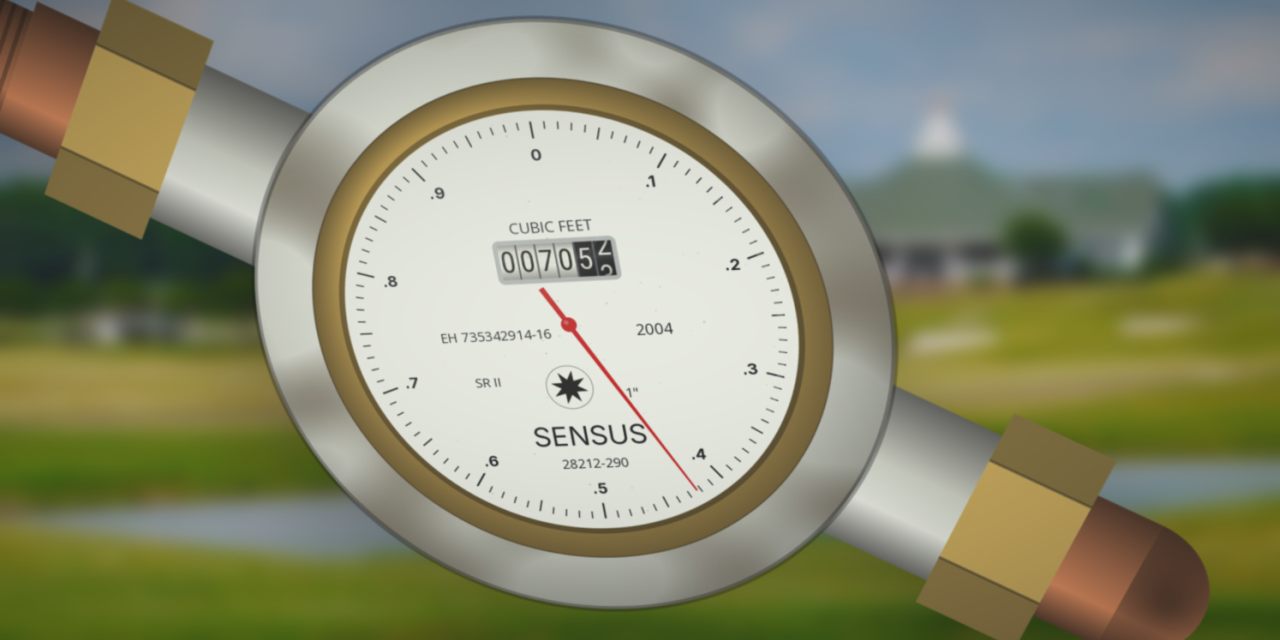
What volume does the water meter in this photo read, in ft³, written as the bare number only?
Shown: 7052.42
